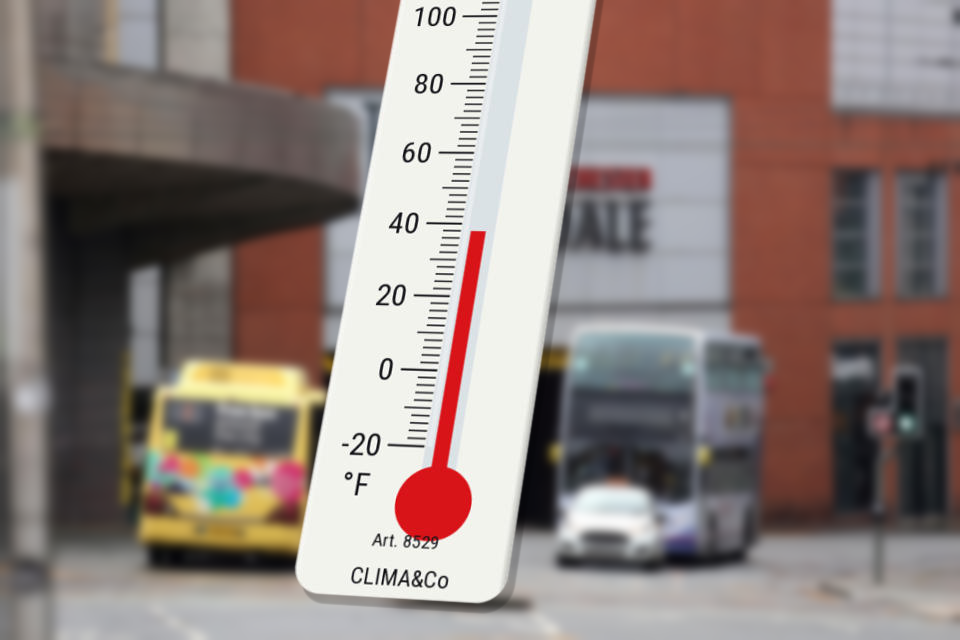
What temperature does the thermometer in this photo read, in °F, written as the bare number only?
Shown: 38
